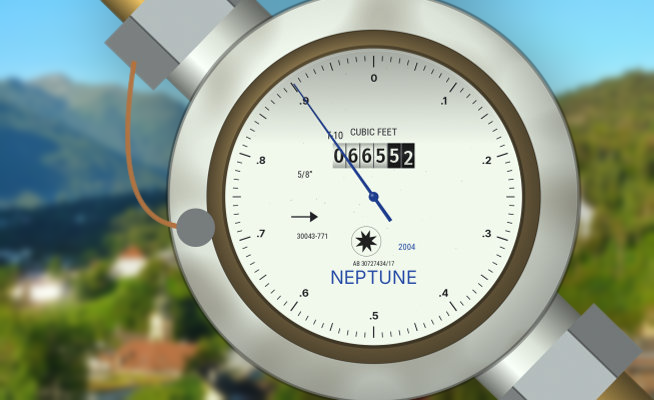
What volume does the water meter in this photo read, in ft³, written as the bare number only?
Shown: 66551.90
